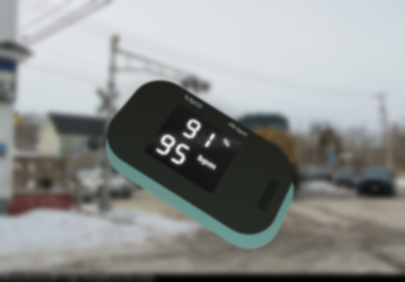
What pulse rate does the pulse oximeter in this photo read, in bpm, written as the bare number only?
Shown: 95
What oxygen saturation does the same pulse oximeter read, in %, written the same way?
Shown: 91
